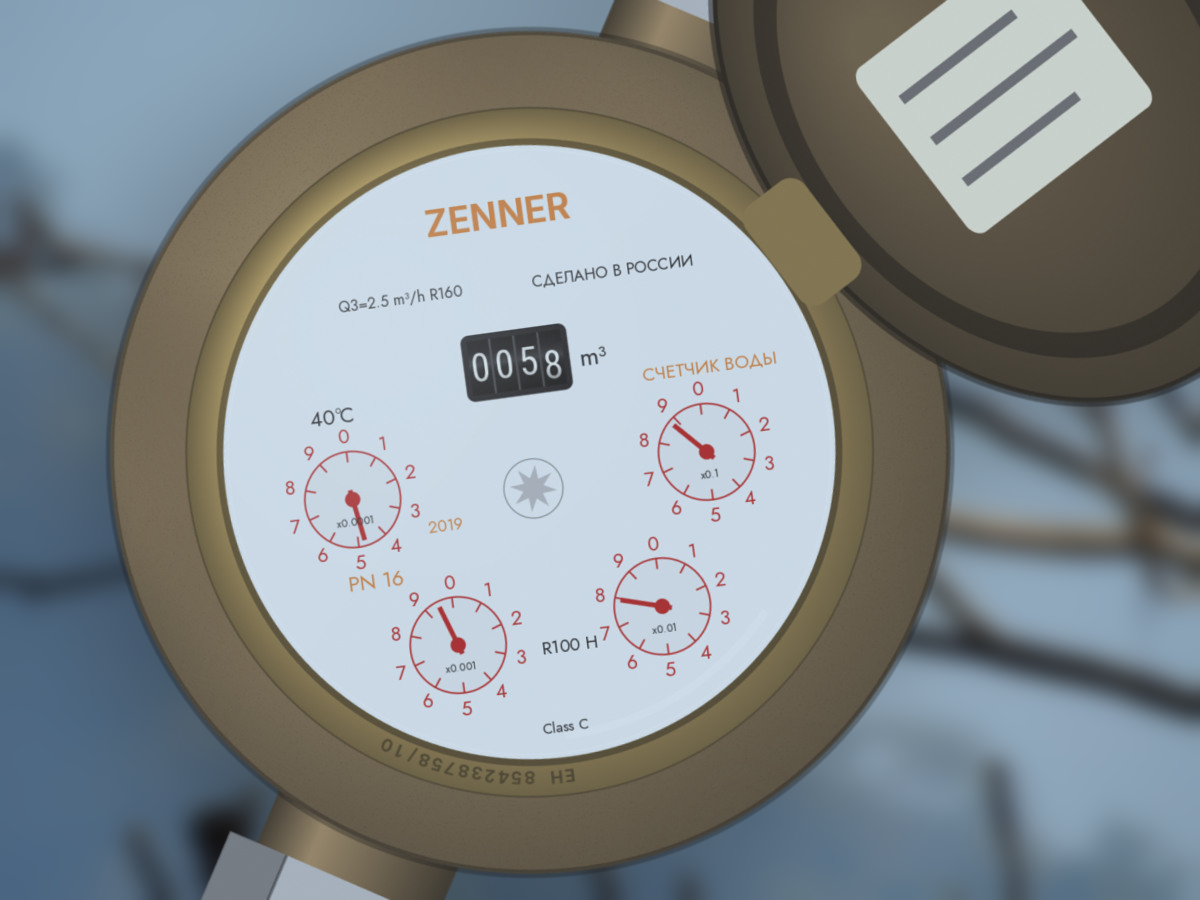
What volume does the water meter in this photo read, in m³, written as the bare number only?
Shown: 57.8794
